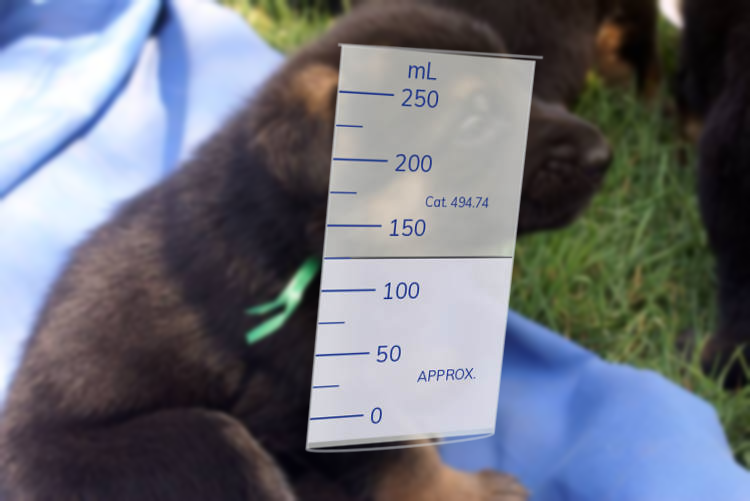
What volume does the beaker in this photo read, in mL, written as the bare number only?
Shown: 125
